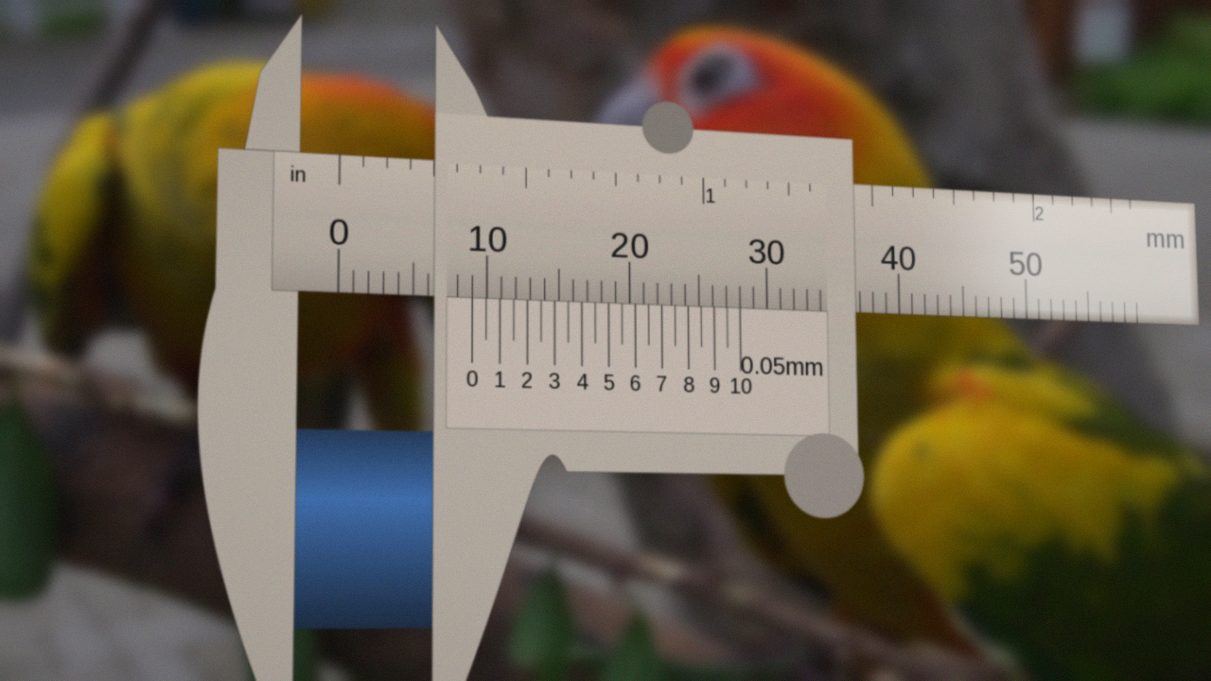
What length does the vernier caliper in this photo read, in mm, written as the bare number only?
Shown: 9.0
